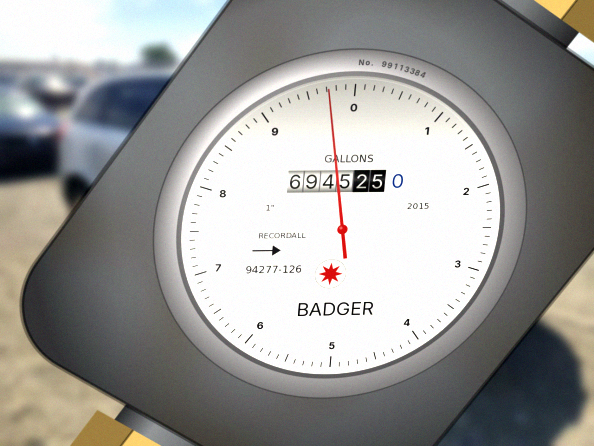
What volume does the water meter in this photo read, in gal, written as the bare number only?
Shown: 6945249.7
